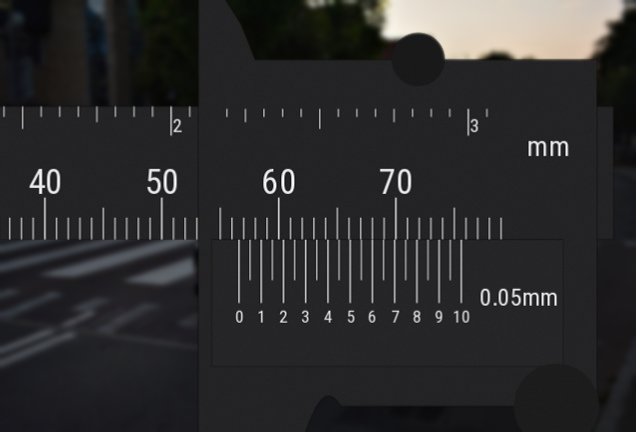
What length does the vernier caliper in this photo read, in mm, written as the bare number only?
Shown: 56.6
